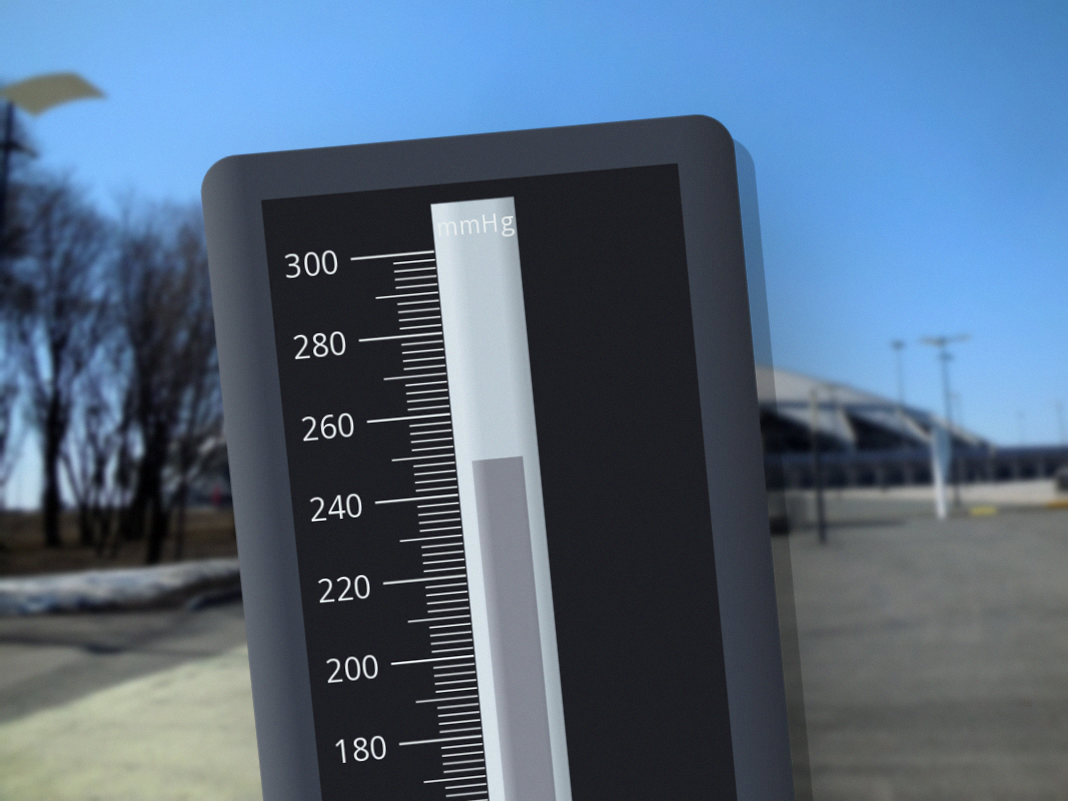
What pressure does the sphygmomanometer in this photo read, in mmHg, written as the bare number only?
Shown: 248
